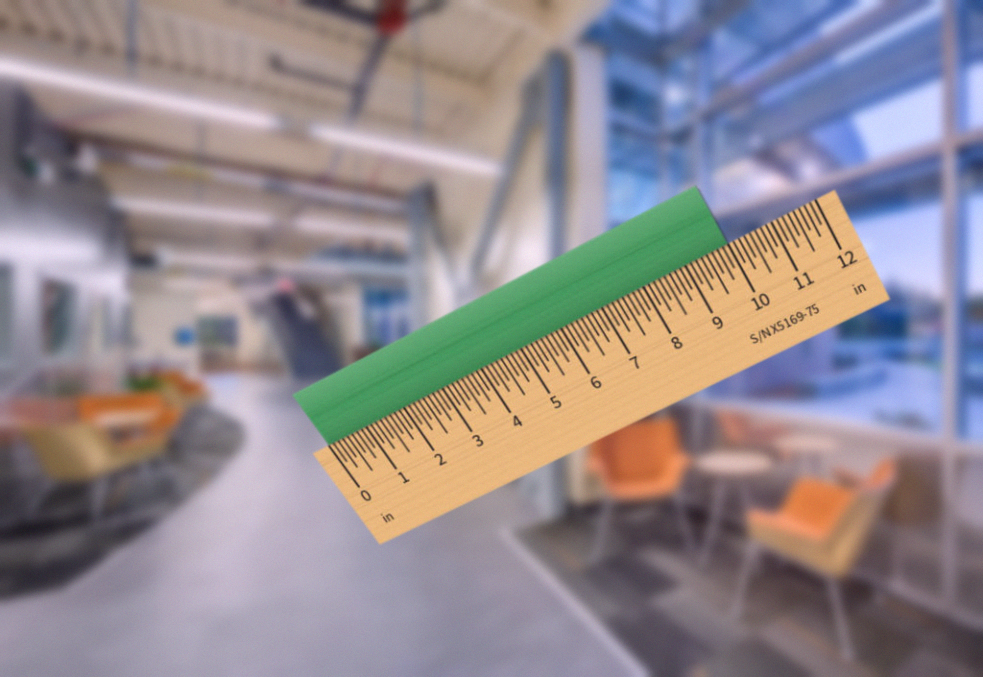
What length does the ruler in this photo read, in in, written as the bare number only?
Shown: 10
